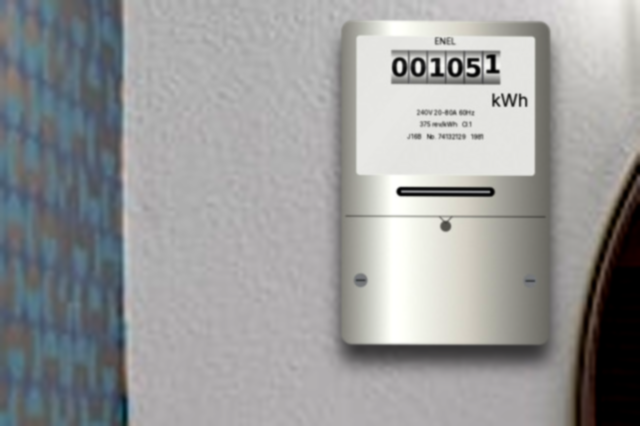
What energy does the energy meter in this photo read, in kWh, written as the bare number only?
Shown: 1051
